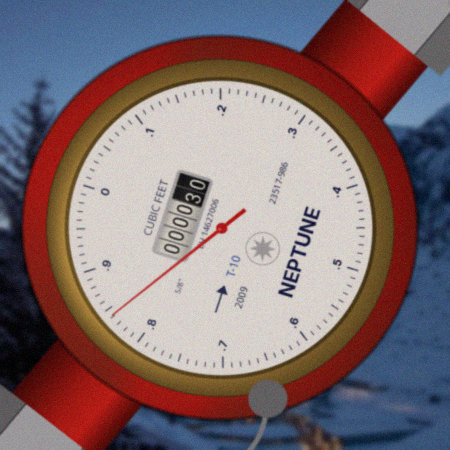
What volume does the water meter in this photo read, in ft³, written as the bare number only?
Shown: 29.84
